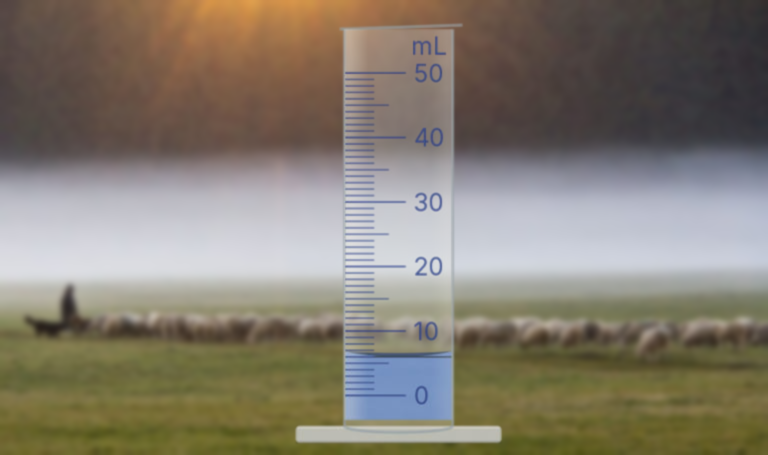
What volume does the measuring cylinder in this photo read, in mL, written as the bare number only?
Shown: 6
